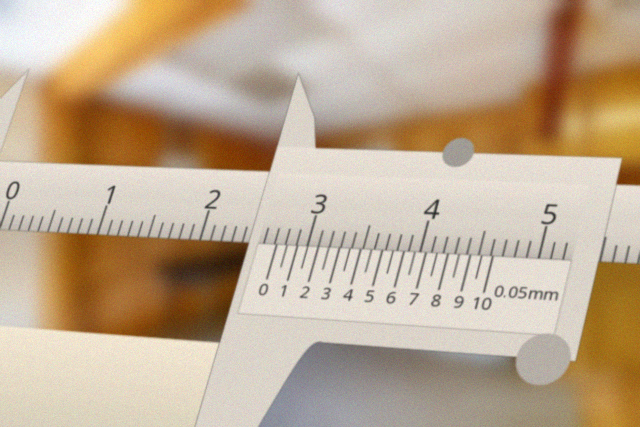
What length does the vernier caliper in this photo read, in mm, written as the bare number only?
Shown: 27.2
